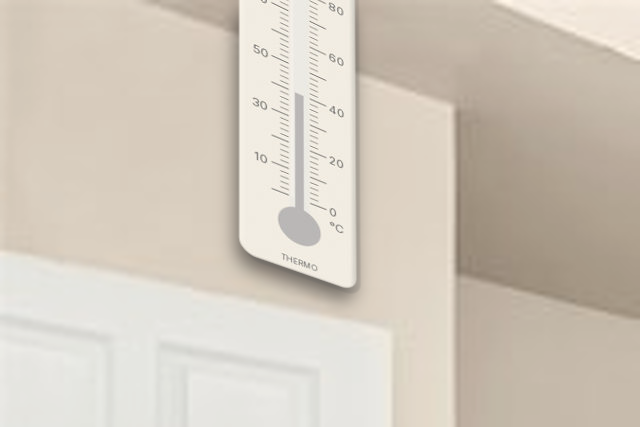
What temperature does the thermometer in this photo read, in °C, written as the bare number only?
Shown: 40
